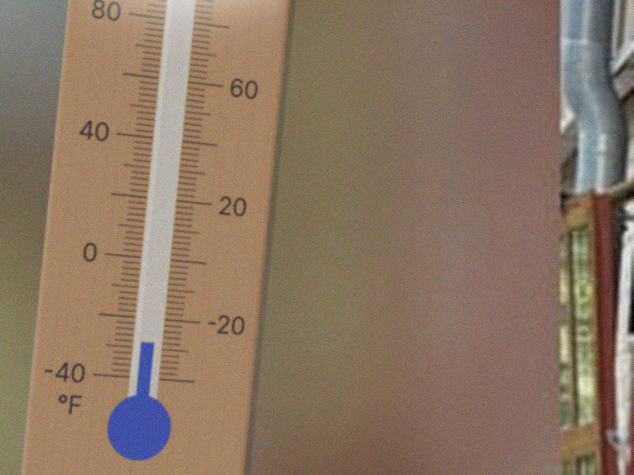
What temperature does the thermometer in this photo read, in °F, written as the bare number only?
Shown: -28
